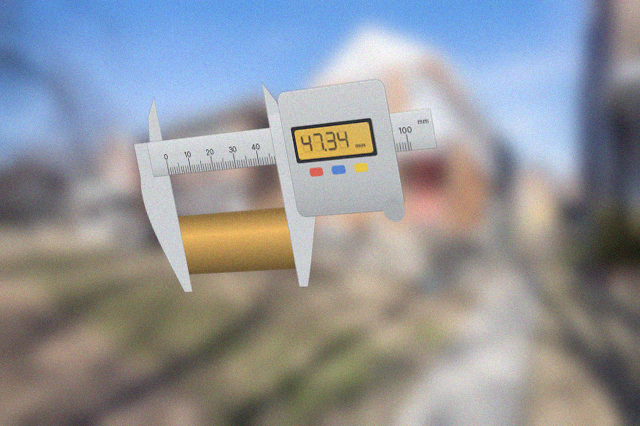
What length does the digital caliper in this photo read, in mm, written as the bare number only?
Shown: 47.34
